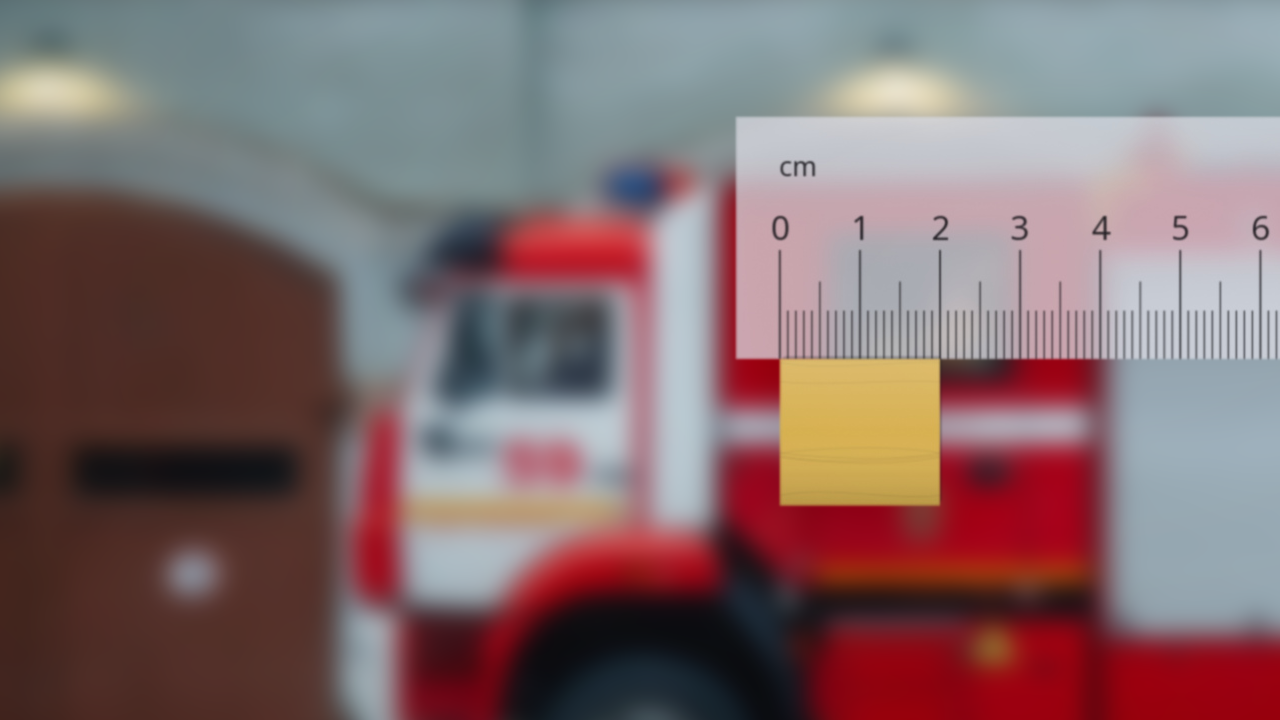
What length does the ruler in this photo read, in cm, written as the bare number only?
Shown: 2
